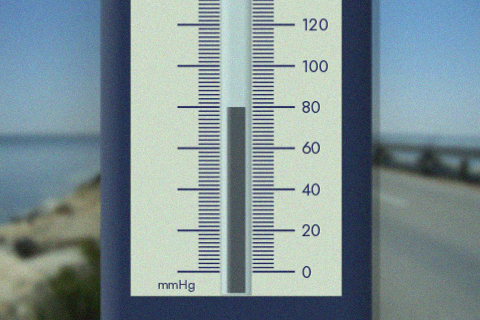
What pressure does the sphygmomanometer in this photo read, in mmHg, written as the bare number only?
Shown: 80
